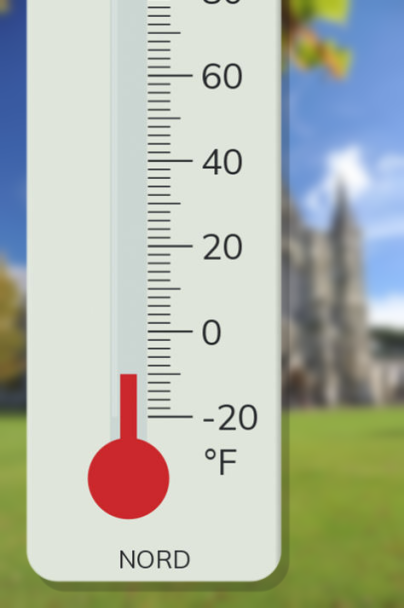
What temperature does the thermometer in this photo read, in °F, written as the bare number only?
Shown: -10
